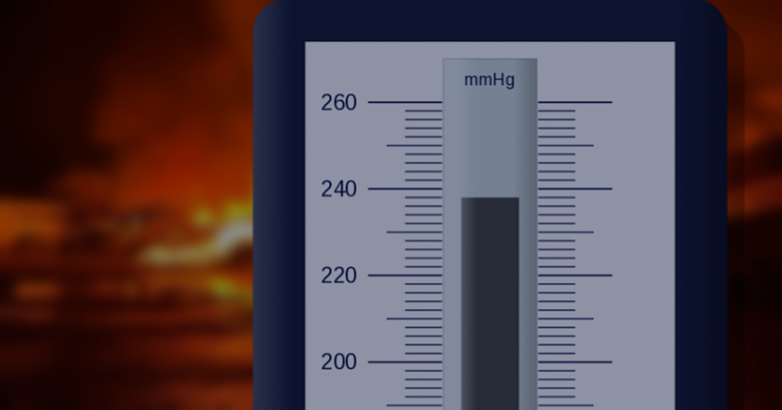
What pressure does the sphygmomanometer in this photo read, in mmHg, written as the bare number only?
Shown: 238
